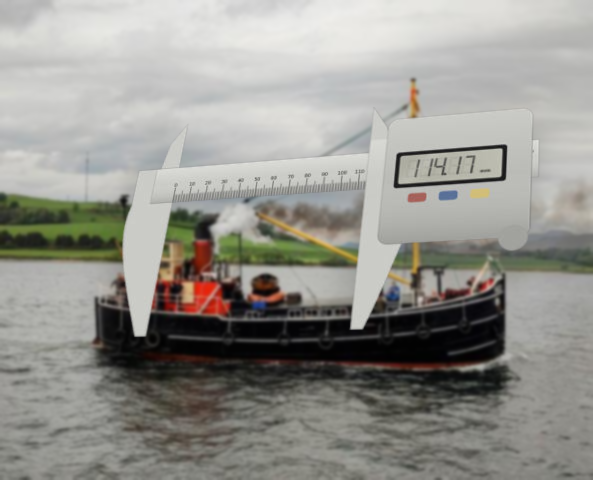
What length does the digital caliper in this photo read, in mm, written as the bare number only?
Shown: 114.17
